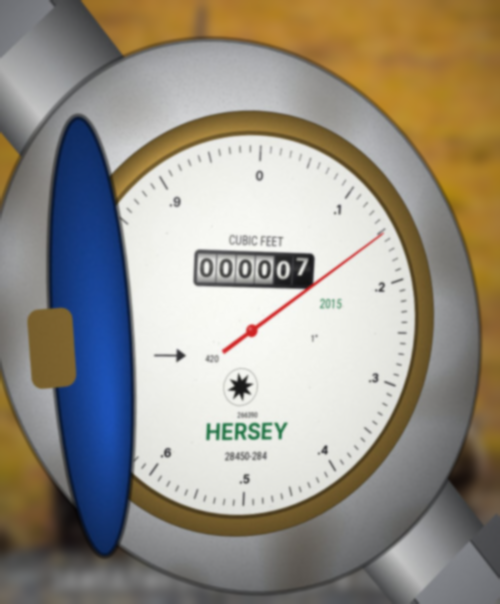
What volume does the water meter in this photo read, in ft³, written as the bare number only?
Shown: 7.15
